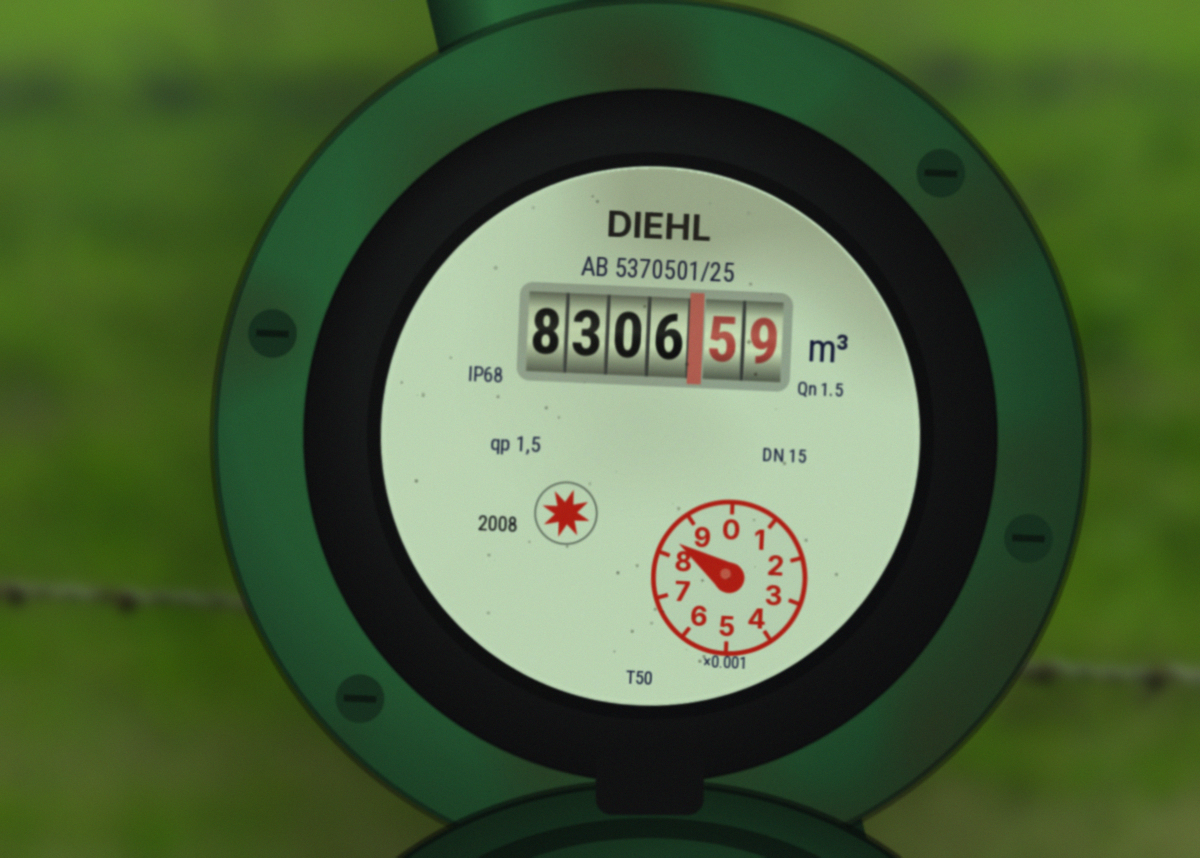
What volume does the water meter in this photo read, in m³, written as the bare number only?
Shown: 8306.598
